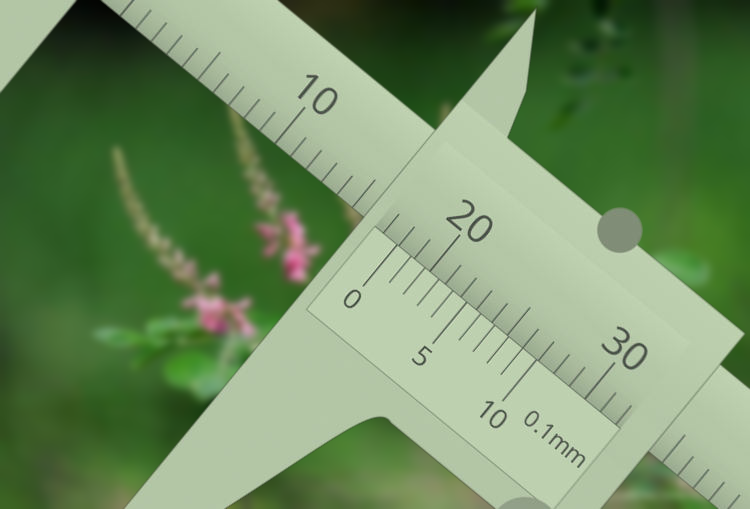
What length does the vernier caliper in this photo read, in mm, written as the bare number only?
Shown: 17.9
